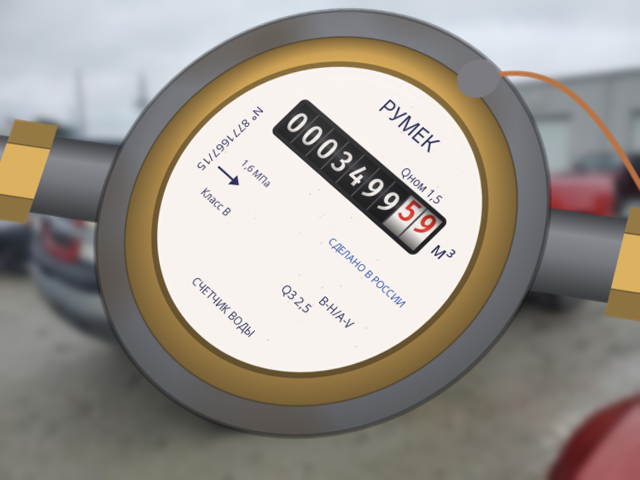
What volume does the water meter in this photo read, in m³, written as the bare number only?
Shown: 3499.59
